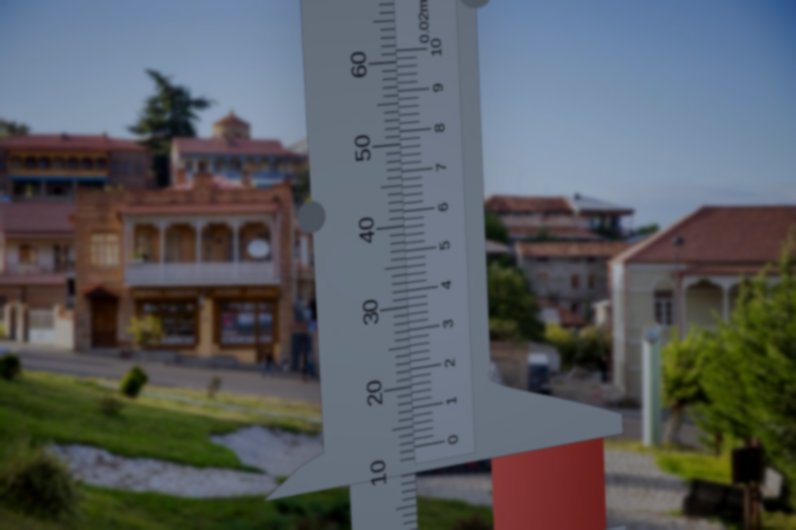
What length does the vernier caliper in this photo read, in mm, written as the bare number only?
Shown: 12.4
